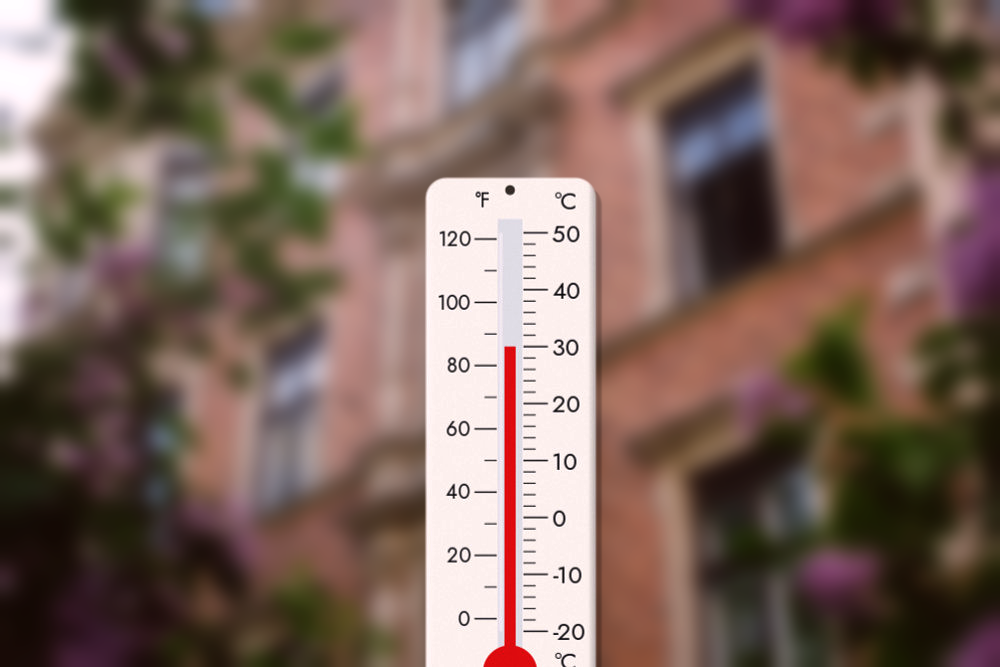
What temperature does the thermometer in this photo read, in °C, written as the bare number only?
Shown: 30
